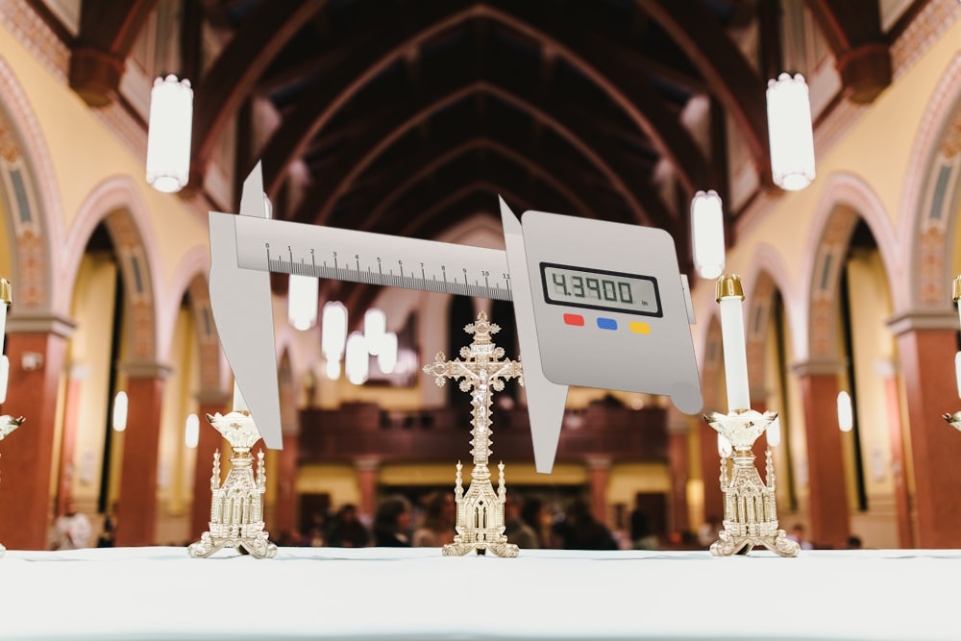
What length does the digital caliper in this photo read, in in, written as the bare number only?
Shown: 4.3900
